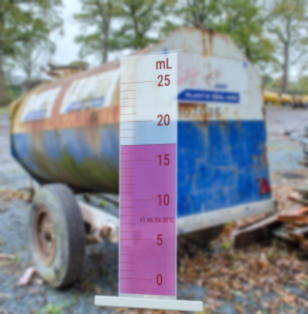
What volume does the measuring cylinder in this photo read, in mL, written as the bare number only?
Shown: 17
